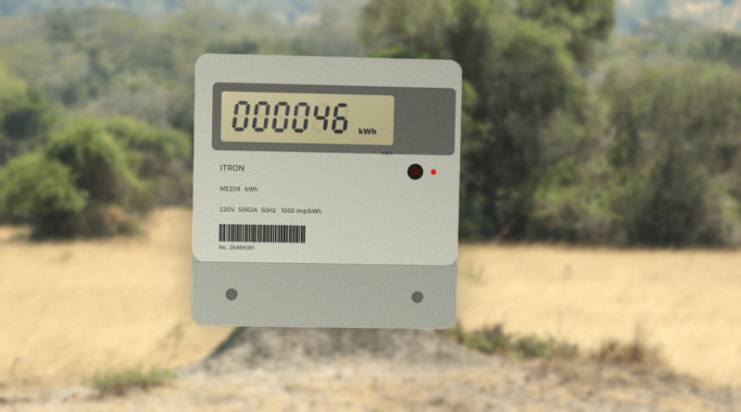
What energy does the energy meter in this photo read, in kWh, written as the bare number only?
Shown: 46
